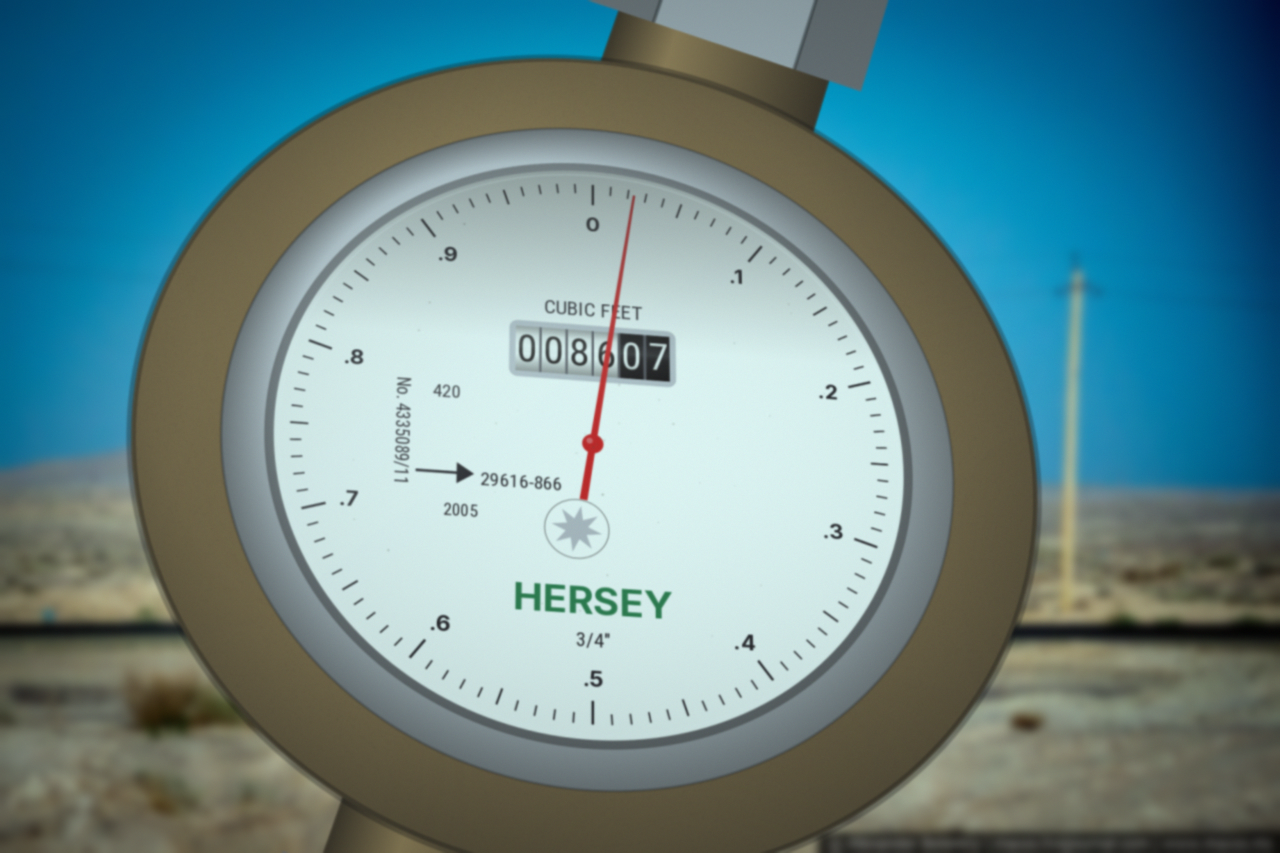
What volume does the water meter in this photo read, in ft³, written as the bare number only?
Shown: 8607.02
